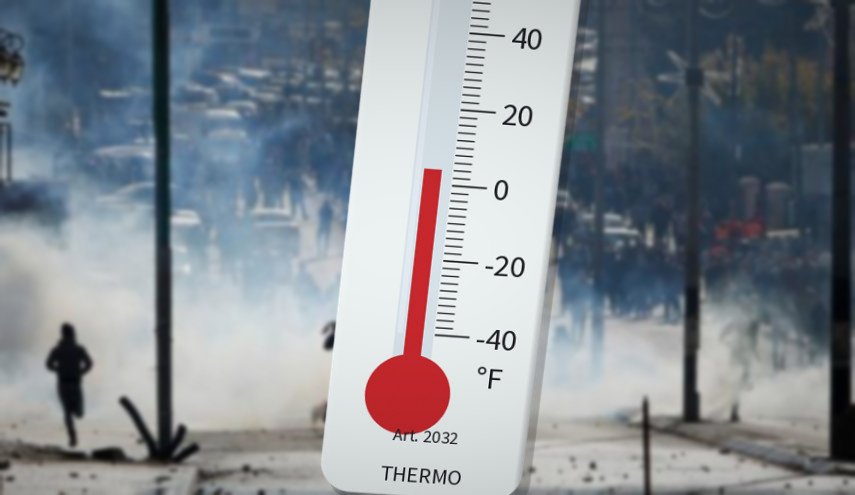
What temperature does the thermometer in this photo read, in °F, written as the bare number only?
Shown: 4
